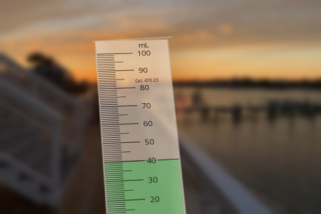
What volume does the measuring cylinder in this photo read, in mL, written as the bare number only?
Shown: 40
